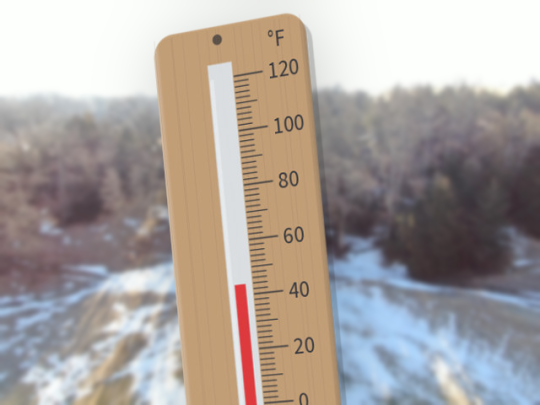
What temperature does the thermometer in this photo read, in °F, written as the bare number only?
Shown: 44
